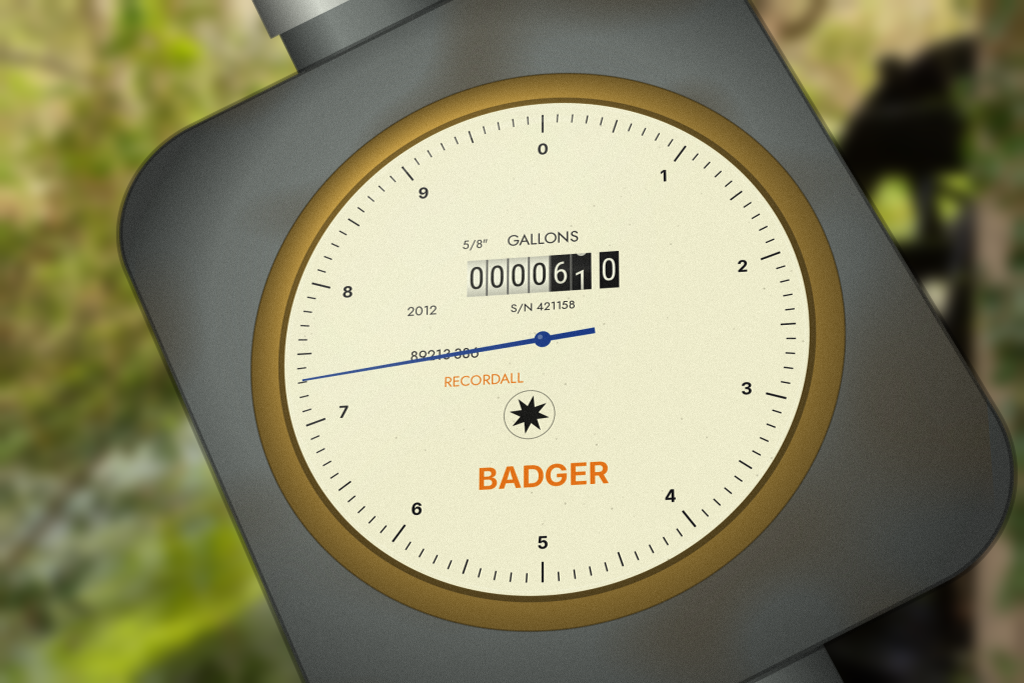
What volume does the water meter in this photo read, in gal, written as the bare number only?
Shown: 607.3
